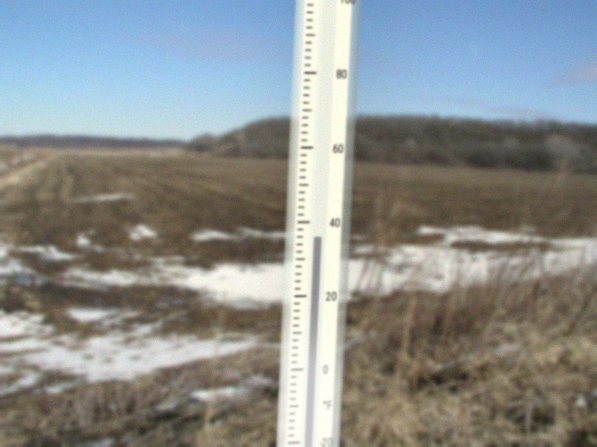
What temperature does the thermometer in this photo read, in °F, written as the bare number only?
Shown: 36
